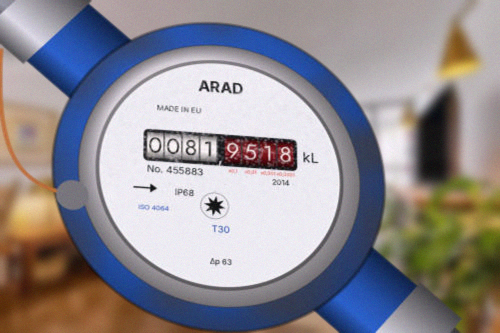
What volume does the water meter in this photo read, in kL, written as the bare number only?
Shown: 81.9518
